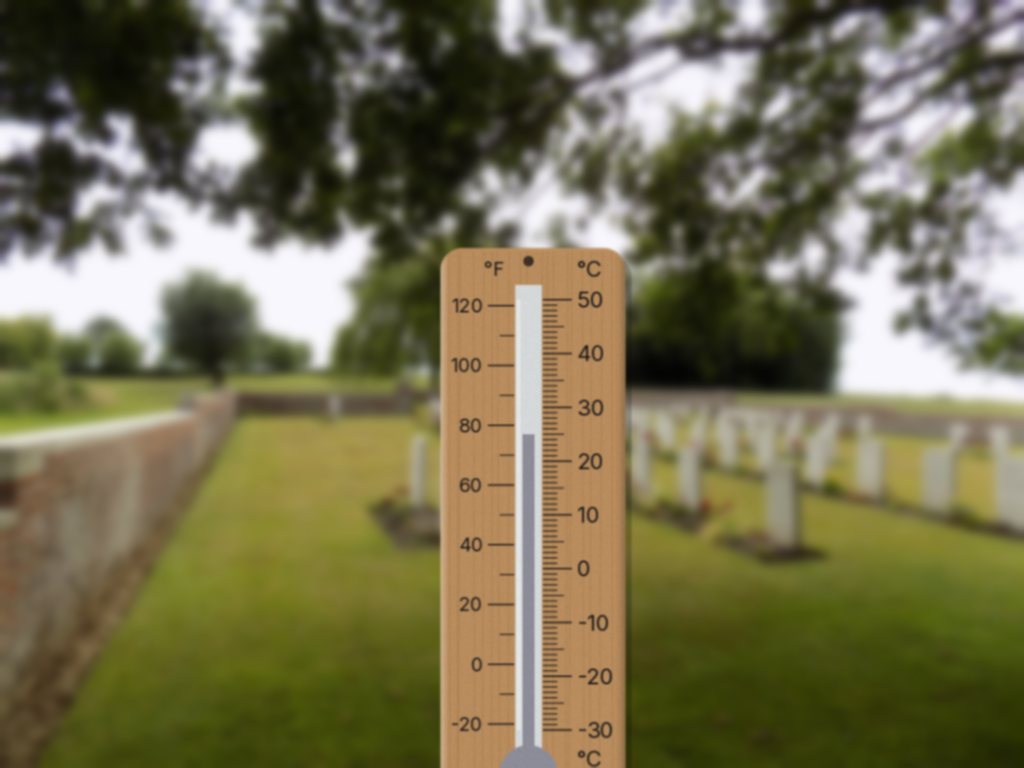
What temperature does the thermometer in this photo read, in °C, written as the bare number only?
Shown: 25
